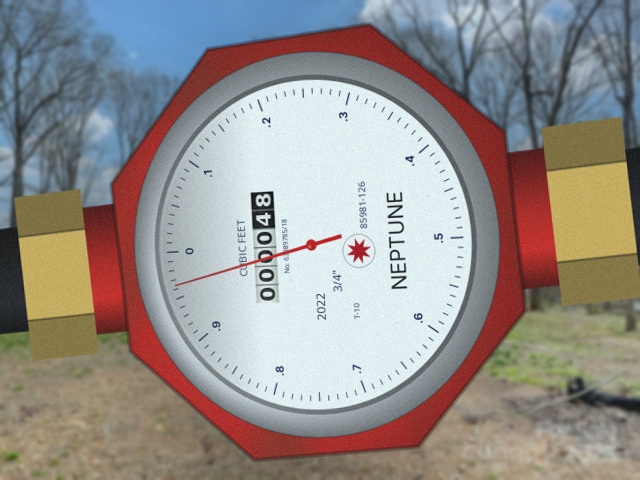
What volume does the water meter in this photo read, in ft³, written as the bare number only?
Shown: 47.96
